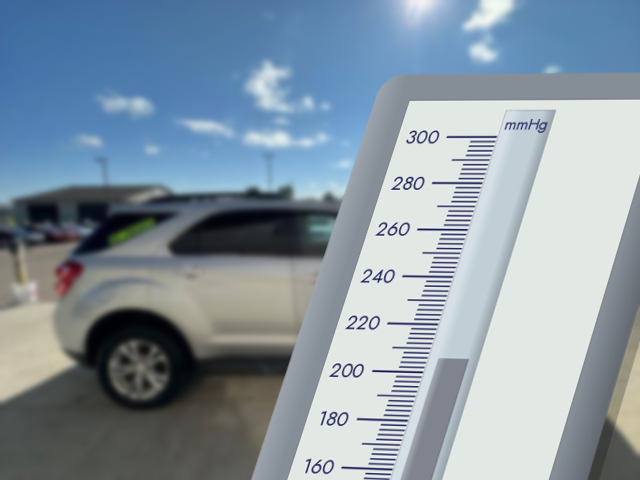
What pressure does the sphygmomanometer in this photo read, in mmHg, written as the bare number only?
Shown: 206
